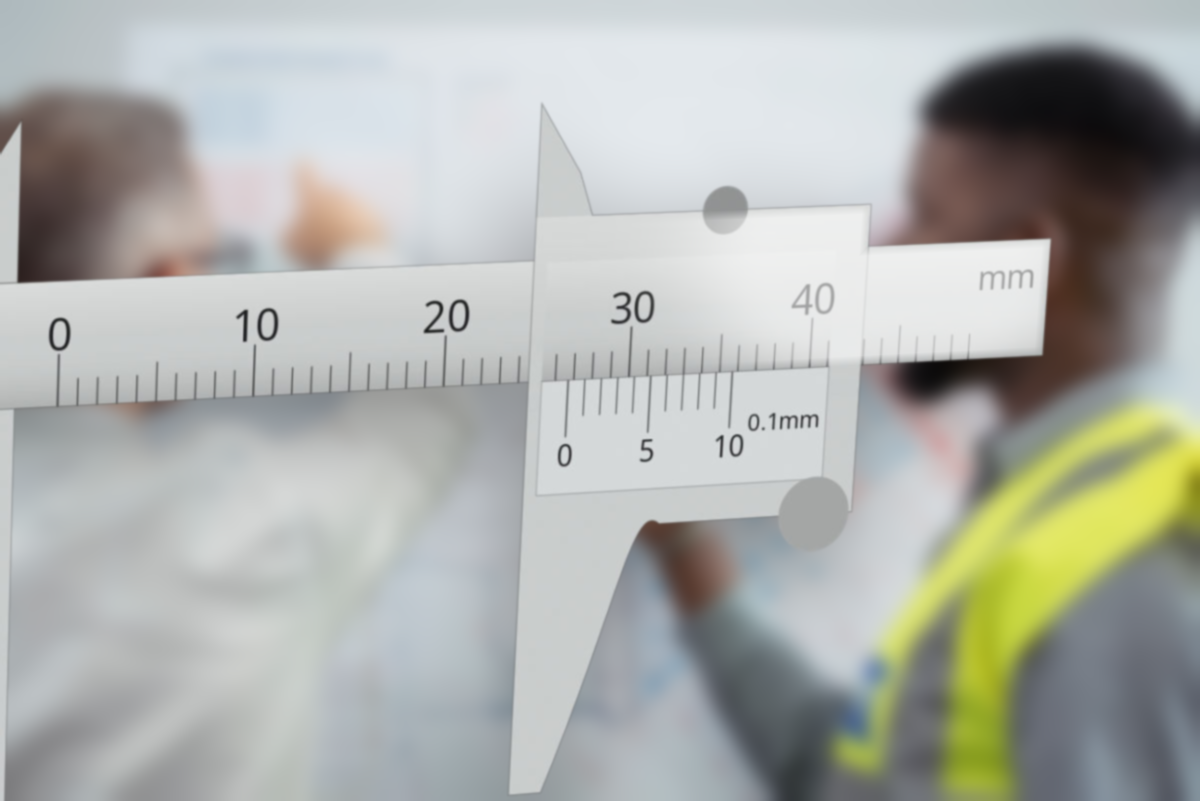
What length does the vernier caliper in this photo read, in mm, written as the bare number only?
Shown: 26.7
